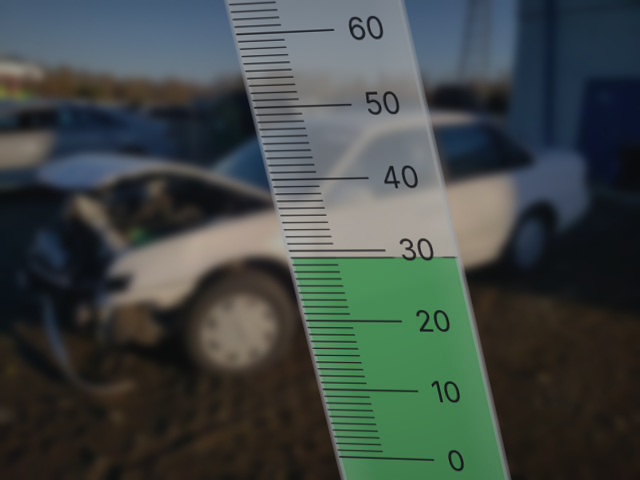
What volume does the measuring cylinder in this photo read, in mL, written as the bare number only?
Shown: 29
